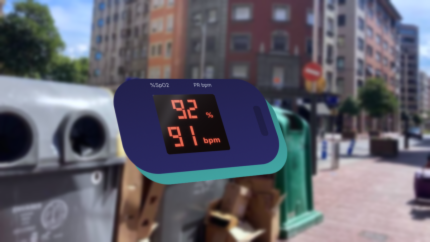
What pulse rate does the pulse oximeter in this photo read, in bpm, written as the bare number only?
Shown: 91
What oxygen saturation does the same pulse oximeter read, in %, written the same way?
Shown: 92
